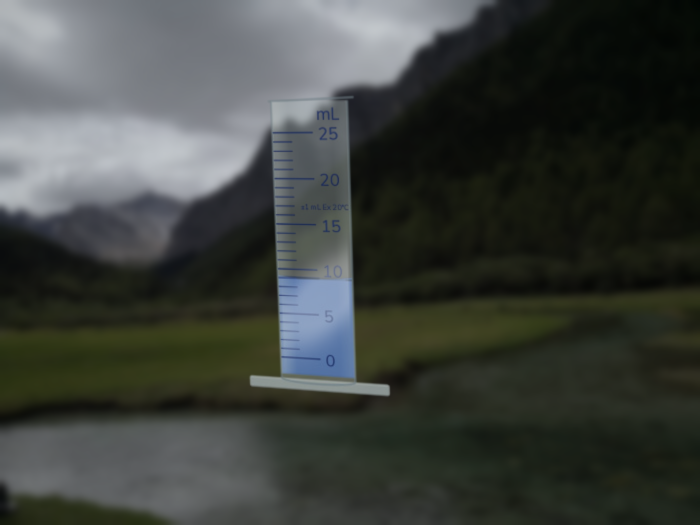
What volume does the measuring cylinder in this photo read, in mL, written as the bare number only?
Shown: 9
